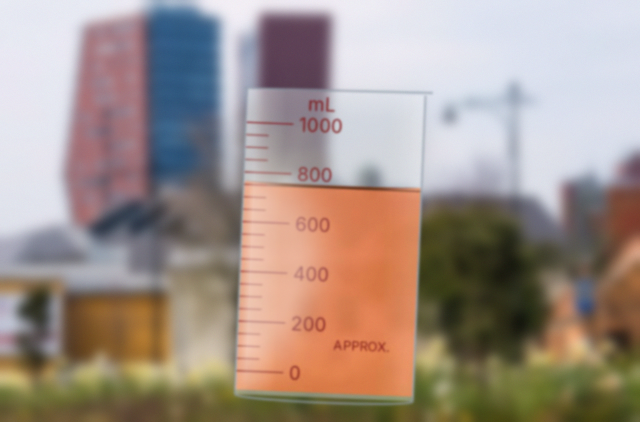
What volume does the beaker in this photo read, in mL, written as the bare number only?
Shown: 750
